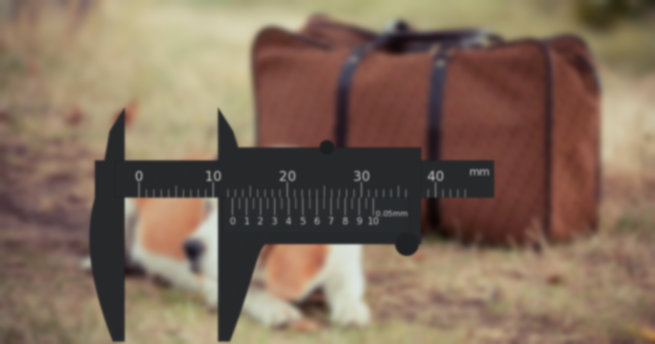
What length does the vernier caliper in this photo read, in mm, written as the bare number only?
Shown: 12.6
